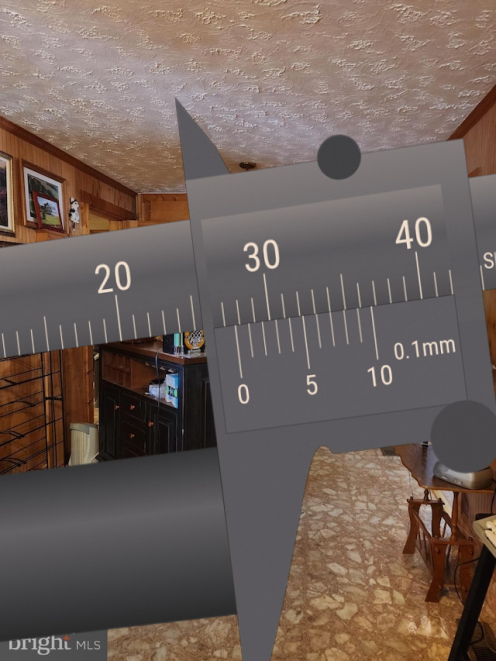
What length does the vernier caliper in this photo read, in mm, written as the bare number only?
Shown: 27.7
